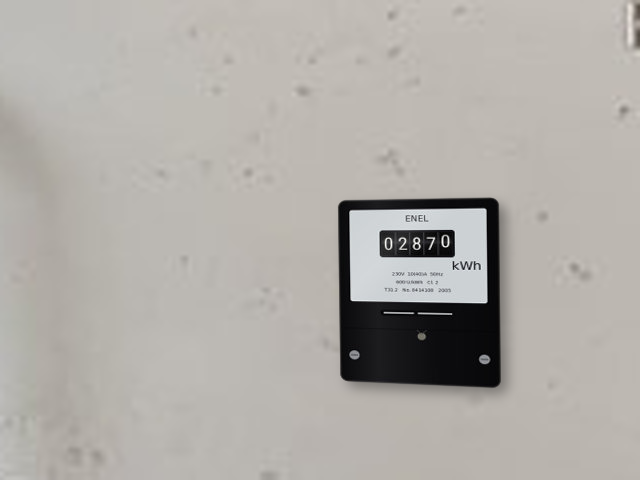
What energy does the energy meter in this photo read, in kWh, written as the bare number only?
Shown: 2870
